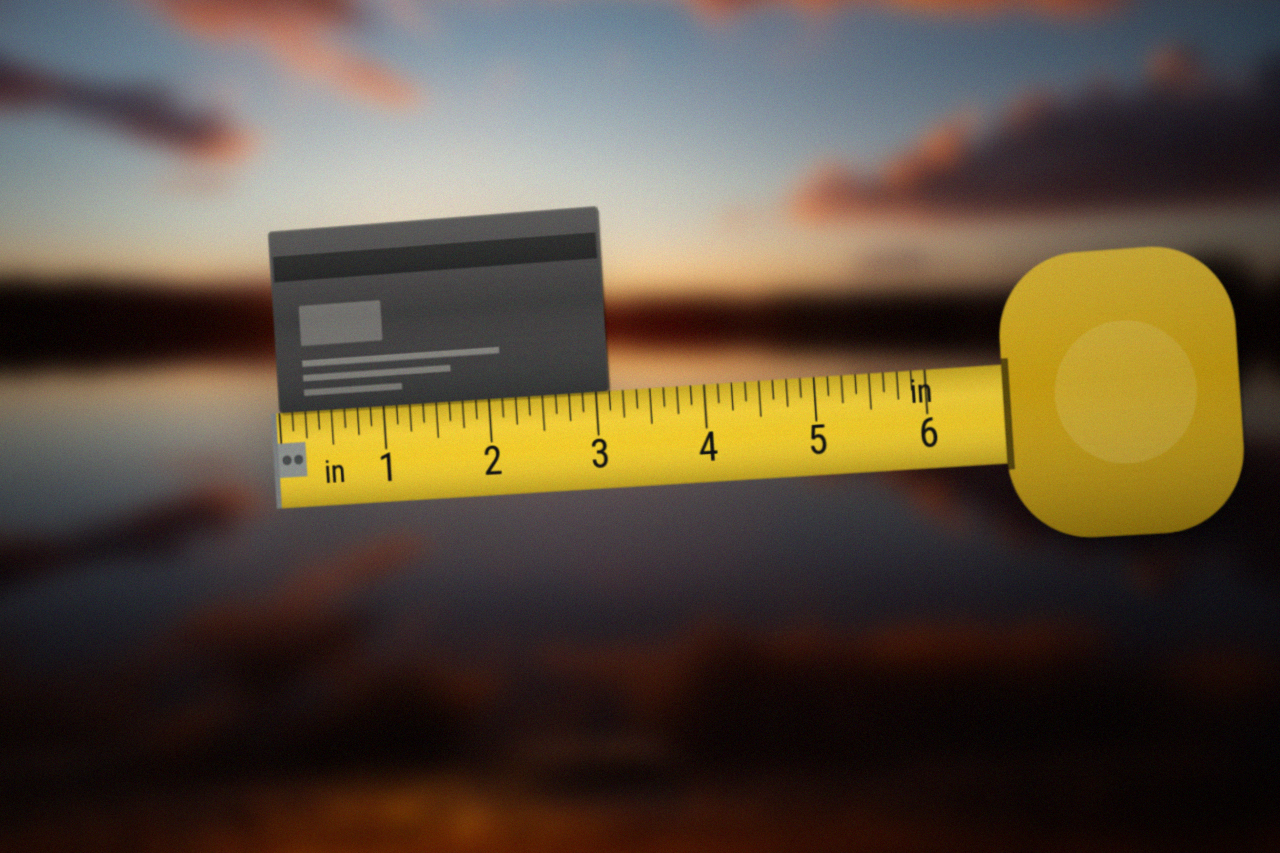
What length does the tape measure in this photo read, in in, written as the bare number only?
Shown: 3.125
